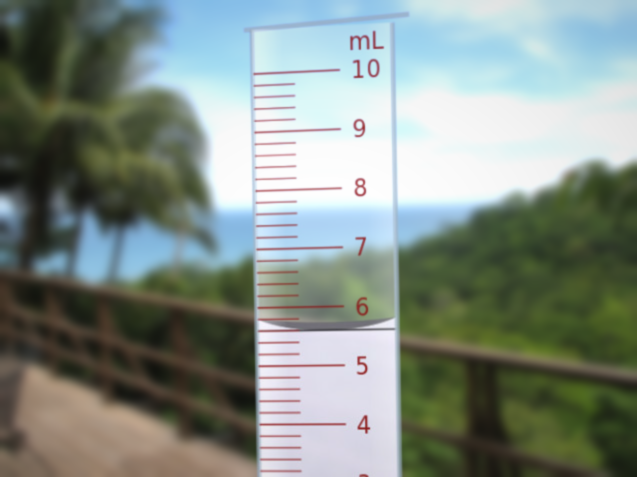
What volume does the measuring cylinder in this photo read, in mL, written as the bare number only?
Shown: 5.6
